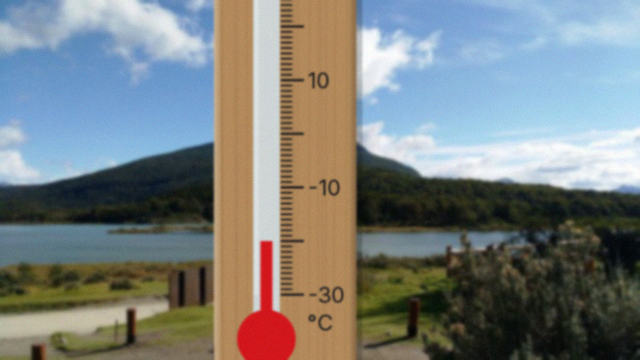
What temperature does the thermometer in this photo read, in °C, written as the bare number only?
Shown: -20
